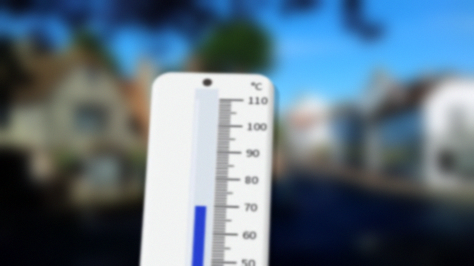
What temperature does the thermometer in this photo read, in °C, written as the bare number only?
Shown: 70
